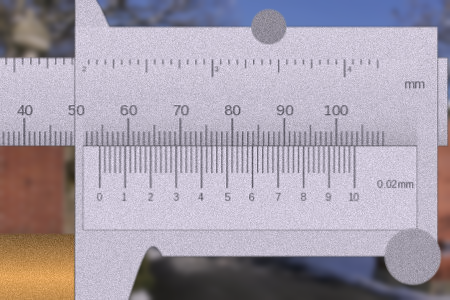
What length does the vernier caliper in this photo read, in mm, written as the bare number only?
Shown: 54.5
